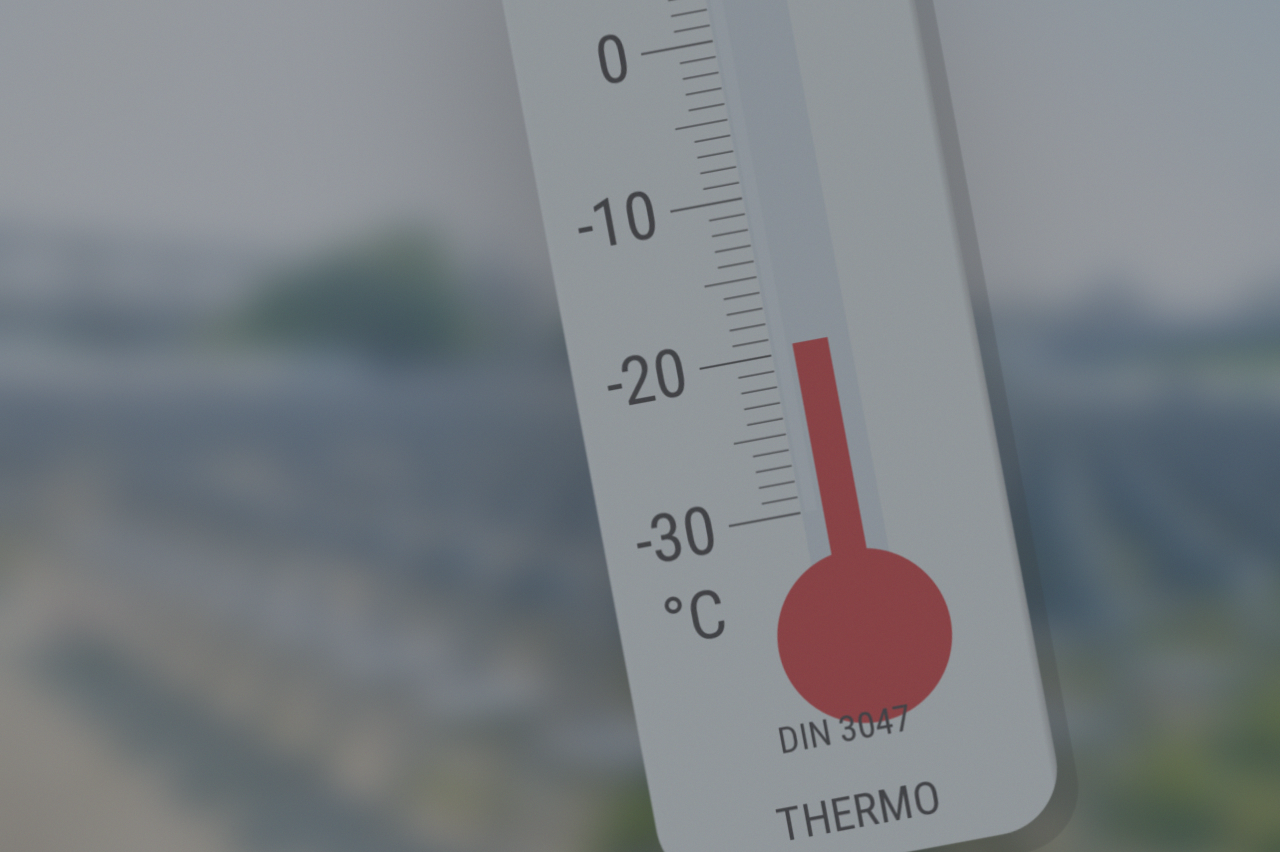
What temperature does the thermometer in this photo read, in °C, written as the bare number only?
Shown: -19.5
